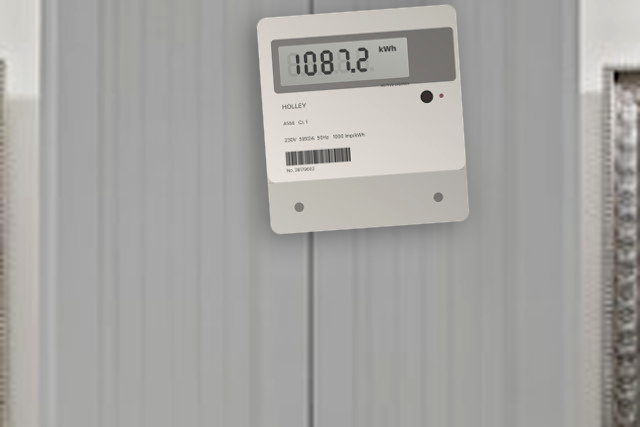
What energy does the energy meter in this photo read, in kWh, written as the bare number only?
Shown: 1087.2
